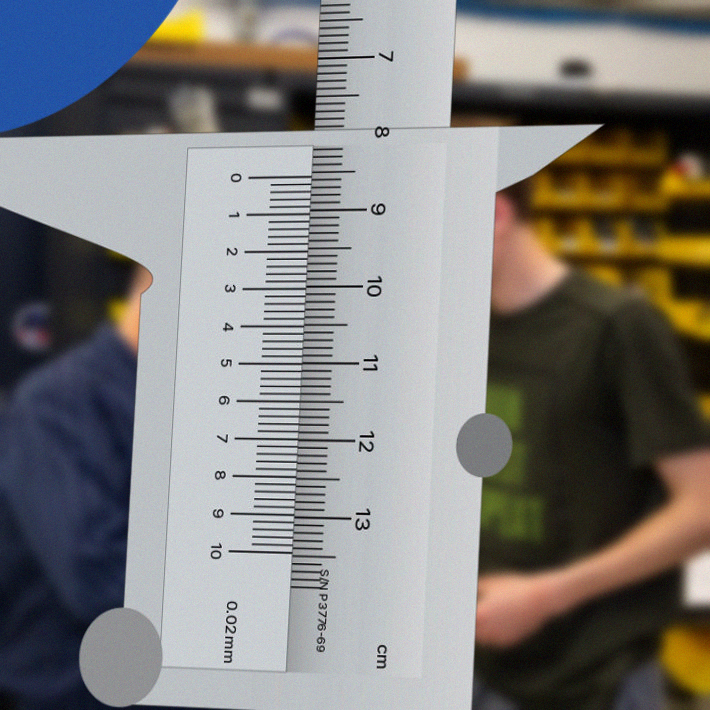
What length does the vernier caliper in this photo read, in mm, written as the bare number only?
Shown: 85.6
